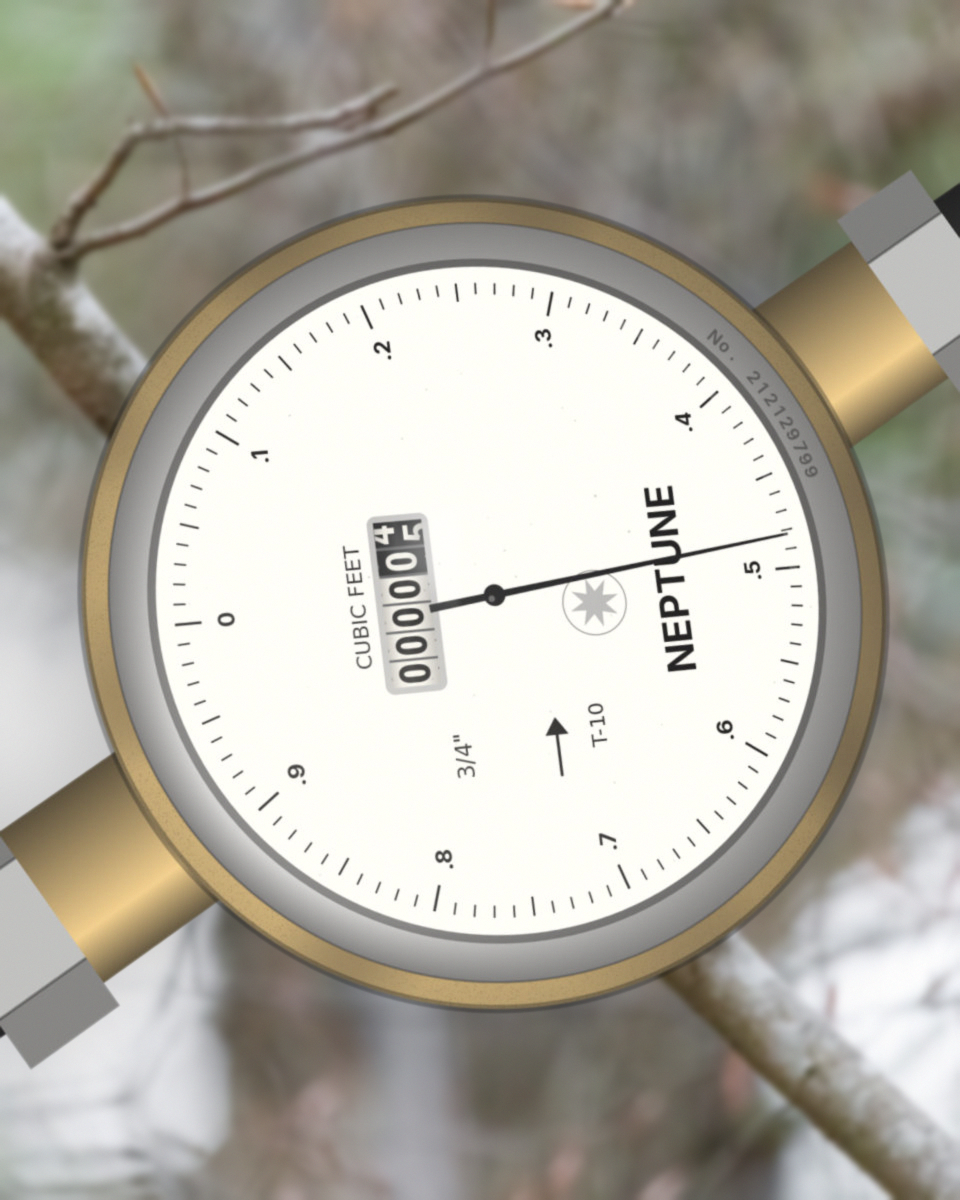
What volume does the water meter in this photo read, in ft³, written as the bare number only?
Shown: 4.48
